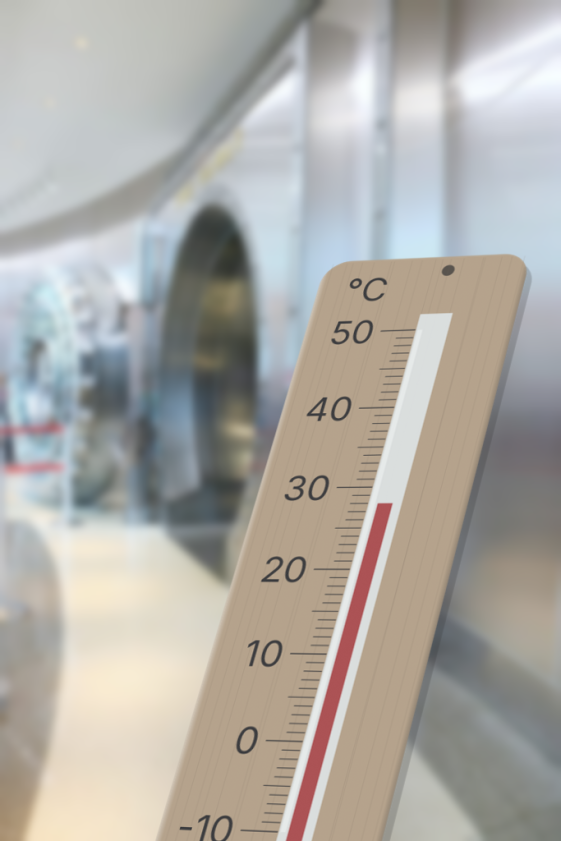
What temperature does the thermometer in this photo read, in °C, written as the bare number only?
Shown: 28
